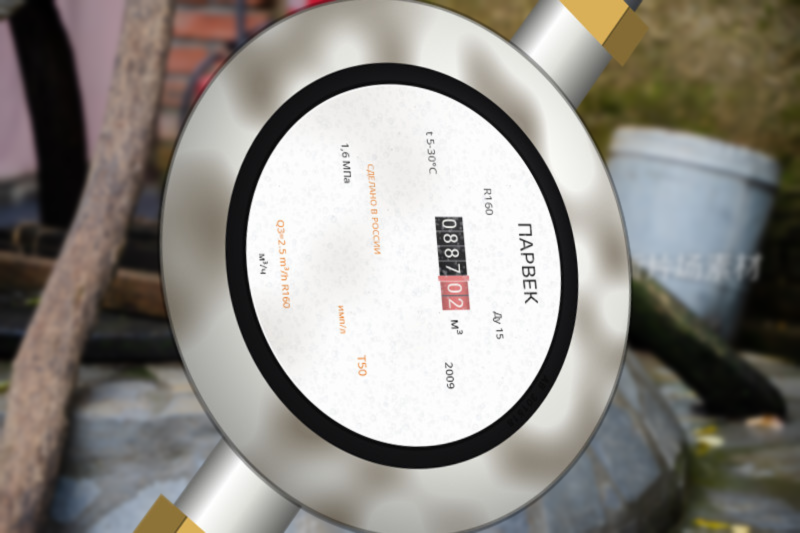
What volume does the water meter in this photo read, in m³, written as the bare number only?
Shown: 887.02
